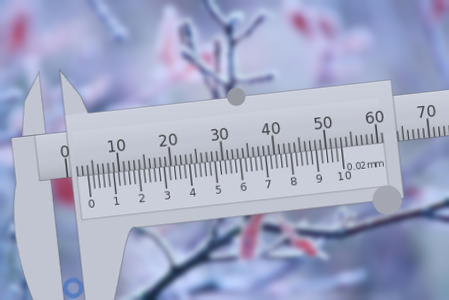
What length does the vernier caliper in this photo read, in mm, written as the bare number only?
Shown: 4.0
